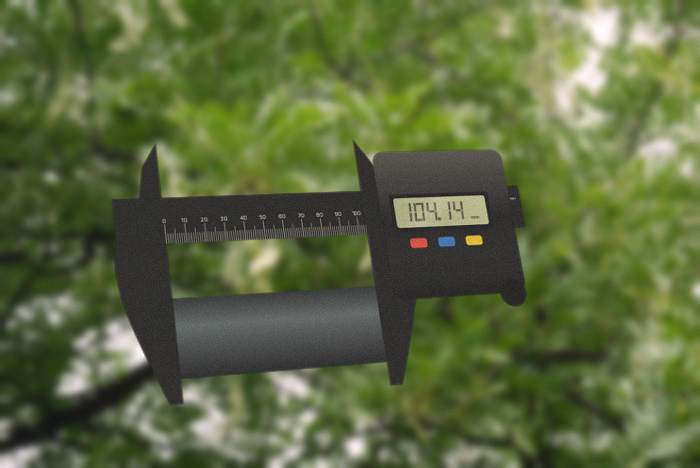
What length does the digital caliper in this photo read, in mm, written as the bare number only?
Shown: 104.14
